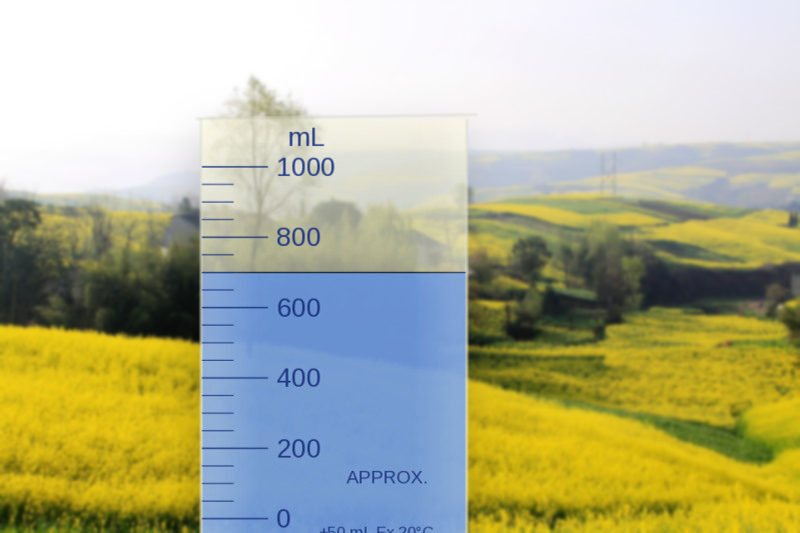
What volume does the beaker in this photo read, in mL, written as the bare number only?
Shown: 700
